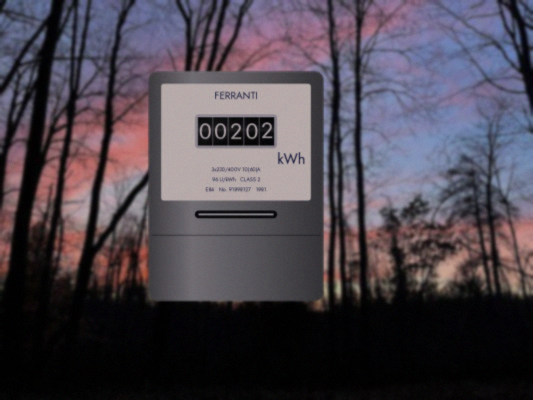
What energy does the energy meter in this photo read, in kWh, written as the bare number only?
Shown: 202
